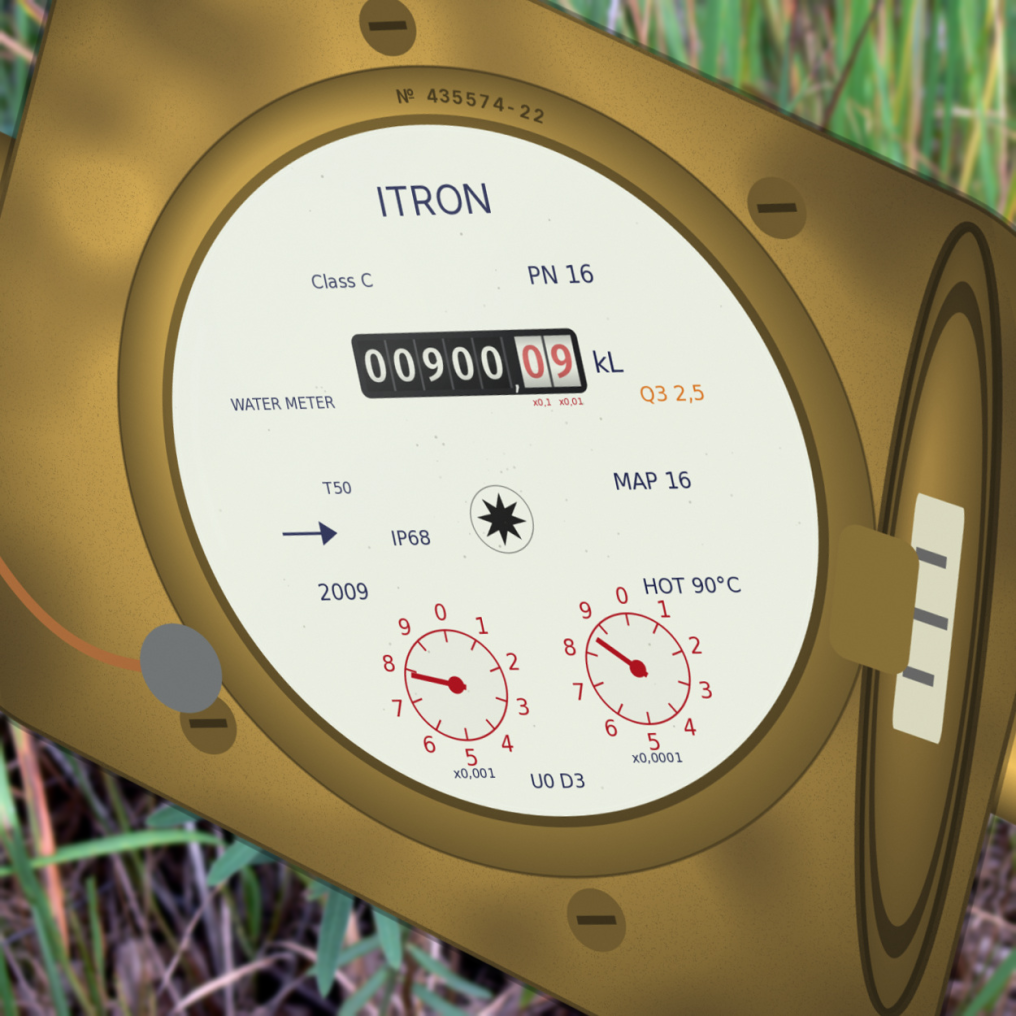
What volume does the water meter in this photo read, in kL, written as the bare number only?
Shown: 900.0978
